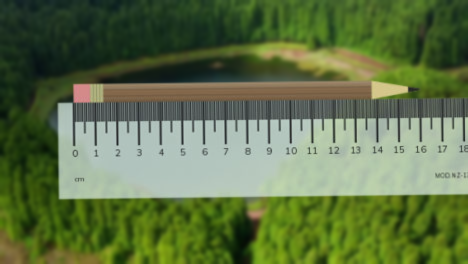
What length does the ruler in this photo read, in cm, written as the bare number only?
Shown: 16
